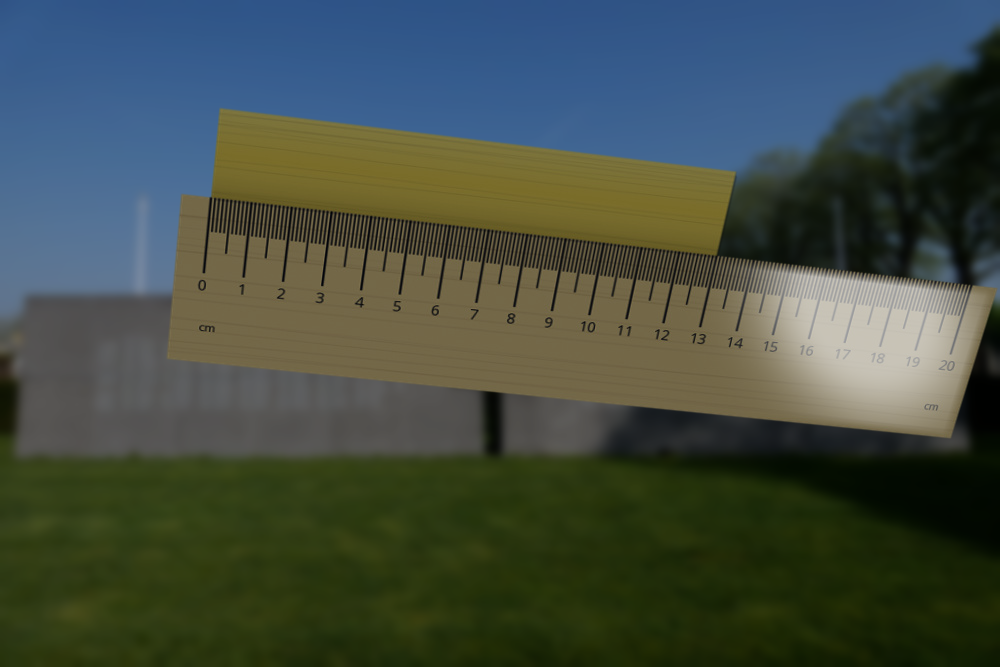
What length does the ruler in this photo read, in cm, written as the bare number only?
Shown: 13
